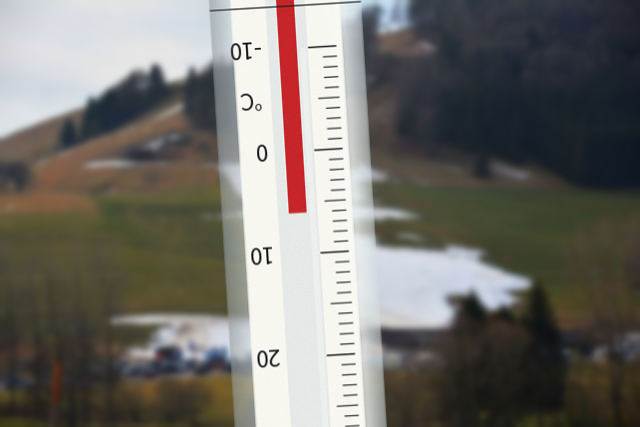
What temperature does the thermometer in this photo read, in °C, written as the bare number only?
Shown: 6
